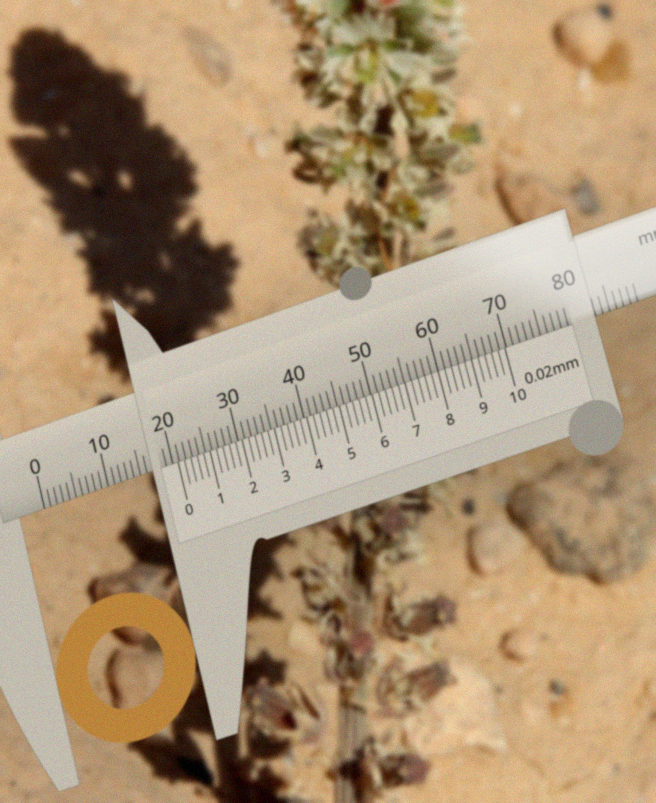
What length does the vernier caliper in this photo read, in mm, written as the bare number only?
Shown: 20.8
